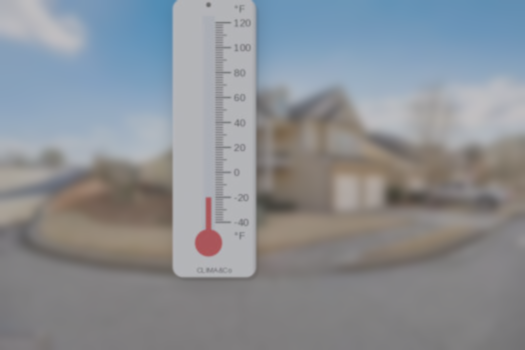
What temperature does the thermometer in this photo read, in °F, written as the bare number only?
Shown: -20
